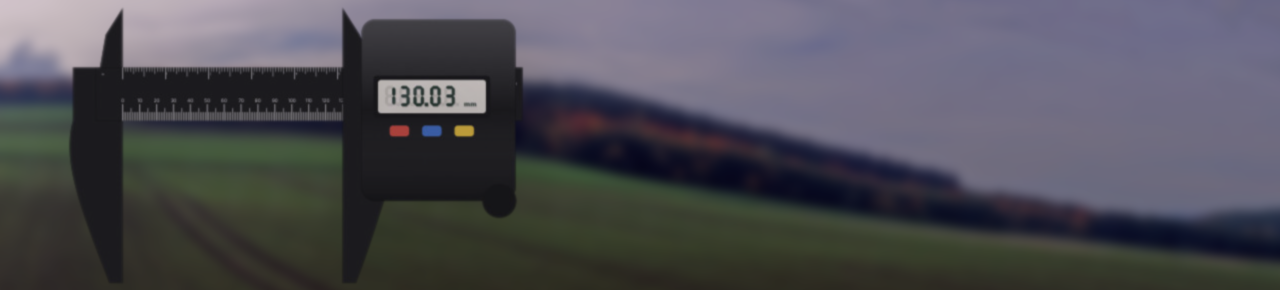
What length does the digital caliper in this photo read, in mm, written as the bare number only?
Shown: 130.03
